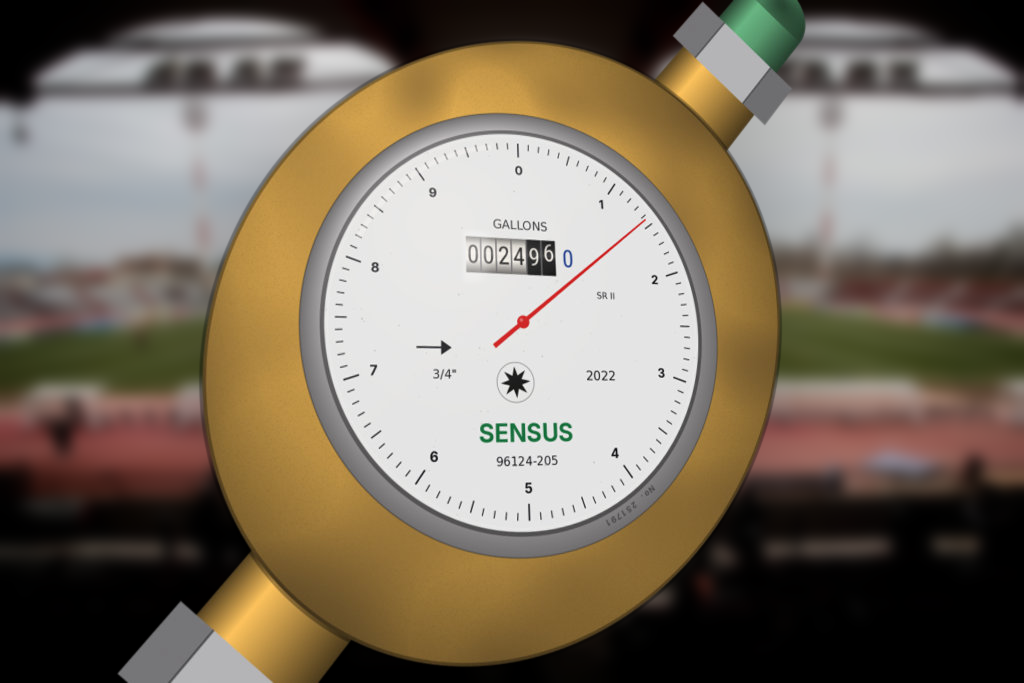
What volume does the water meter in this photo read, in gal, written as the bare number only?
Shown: 24961.4
